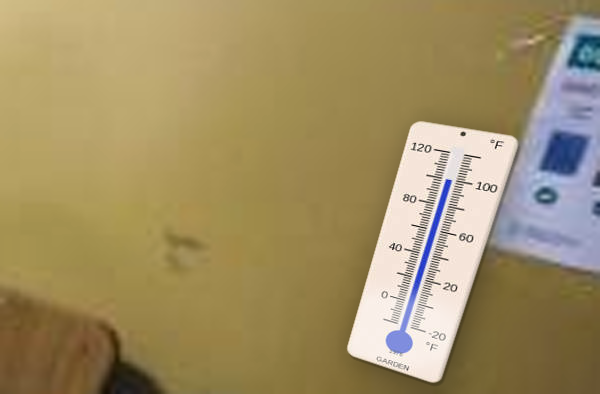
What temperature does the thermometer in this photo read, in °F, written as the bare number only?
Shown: 100
